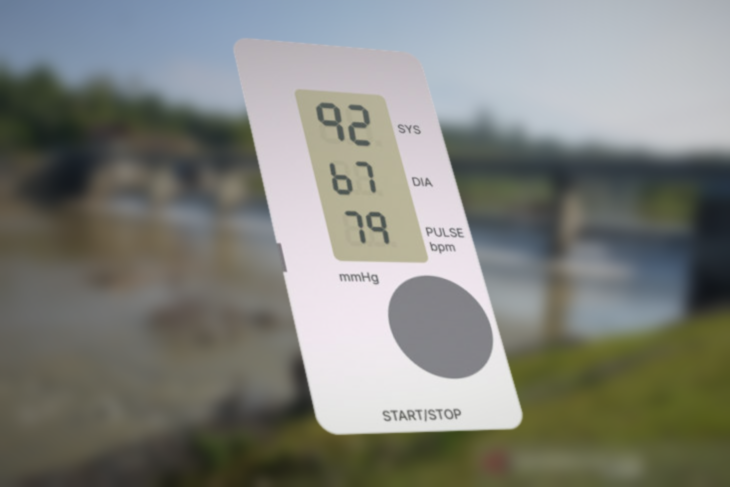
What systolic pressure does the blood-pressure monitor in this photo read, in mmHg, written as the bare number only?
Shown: 92
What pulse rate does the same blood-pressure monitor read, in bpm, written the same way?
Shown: 79
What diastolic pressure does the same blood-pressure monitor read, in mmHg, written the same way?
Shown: 67
